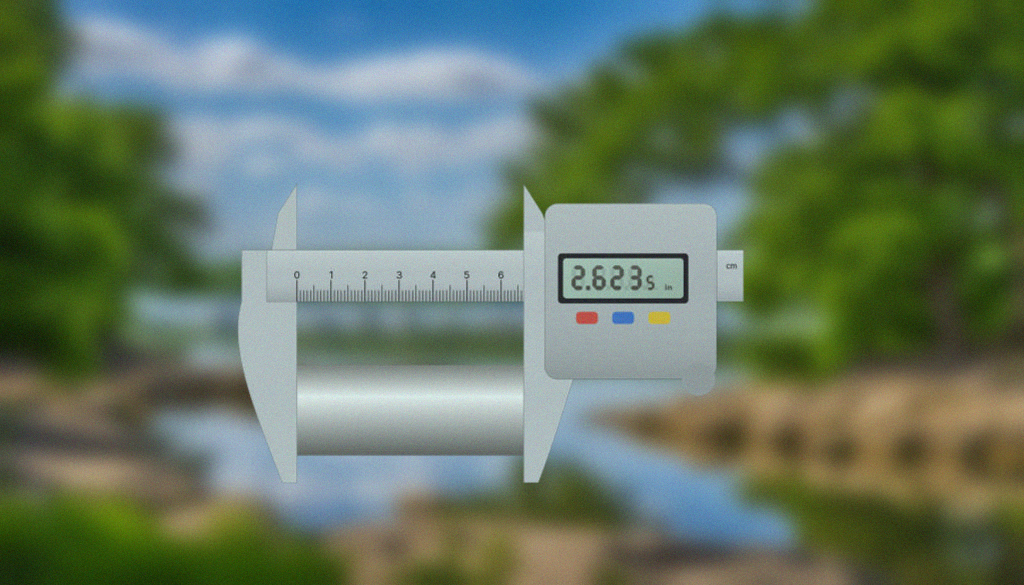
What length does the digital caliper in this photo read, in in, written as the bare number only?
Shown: 2.6235
